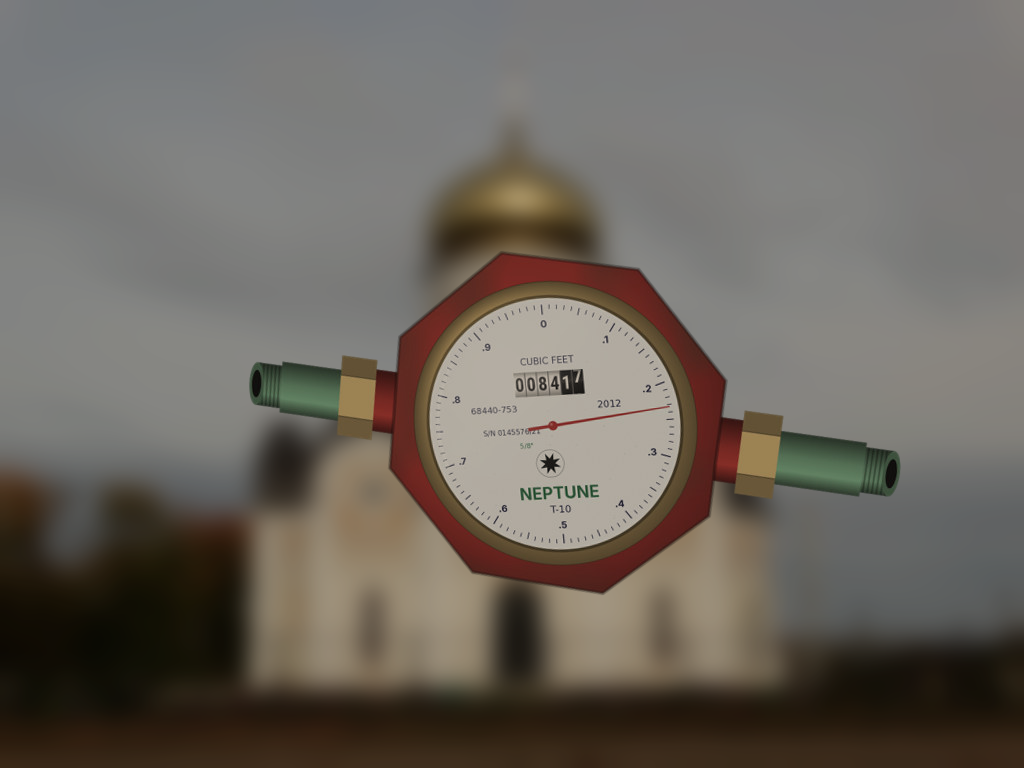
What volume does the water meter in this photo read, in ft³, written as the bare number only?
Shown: 8417.23
